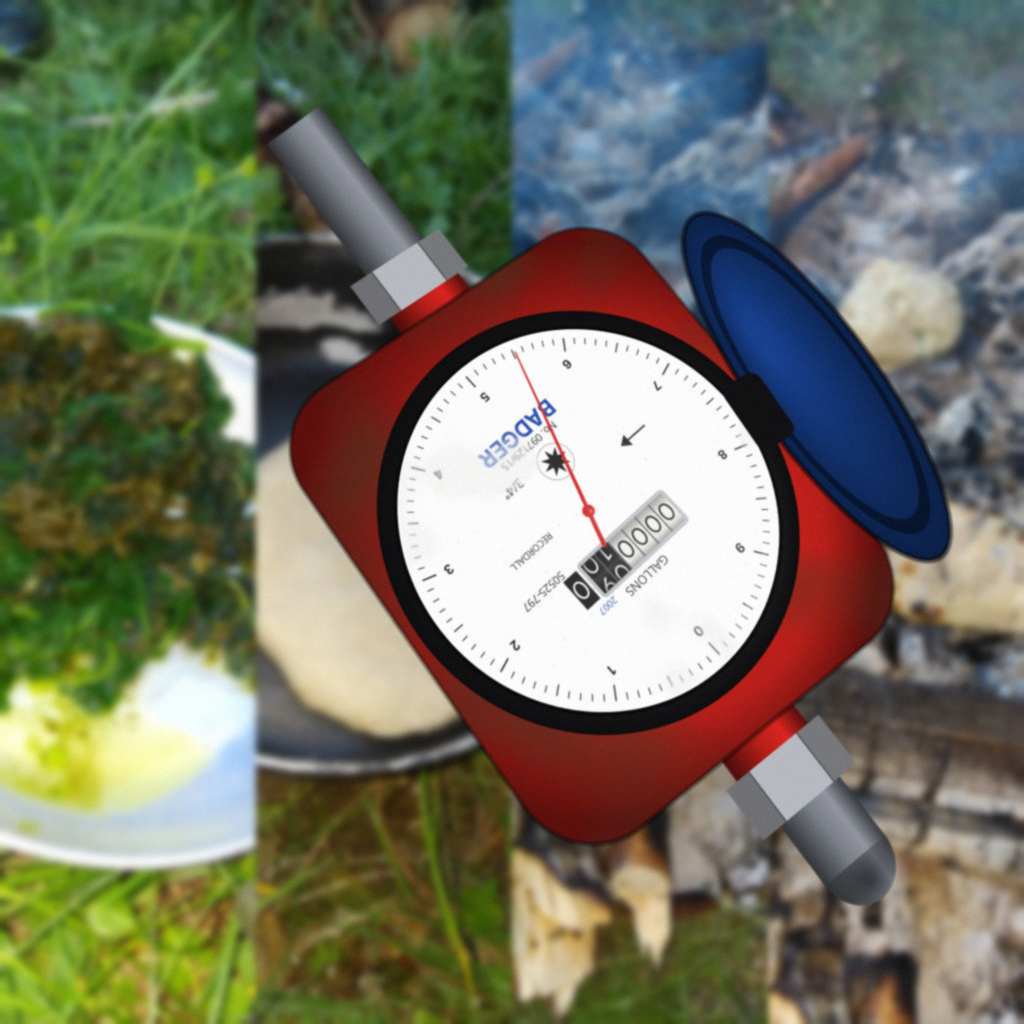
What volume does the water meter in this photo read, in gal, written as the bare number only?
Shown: 95.5
